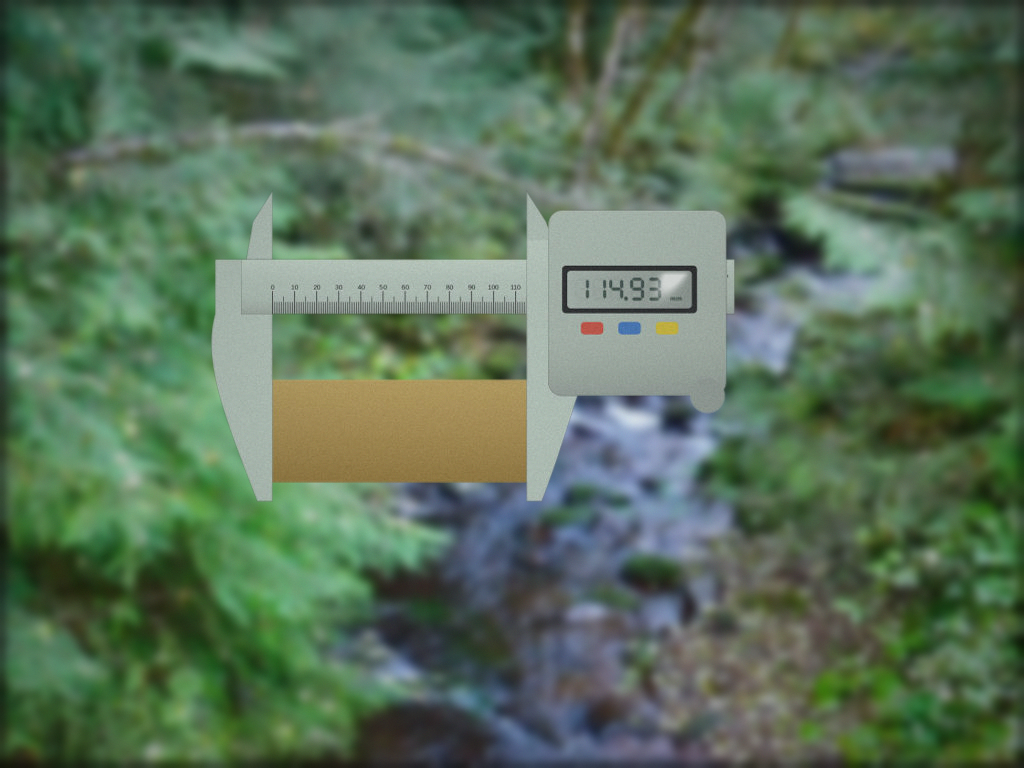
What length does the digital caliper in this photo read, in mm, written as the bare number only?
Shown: 114.93
